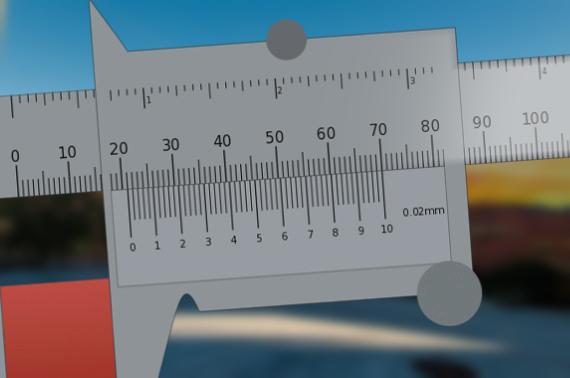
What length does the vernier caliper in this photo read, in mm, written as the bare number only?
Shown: 21.0
